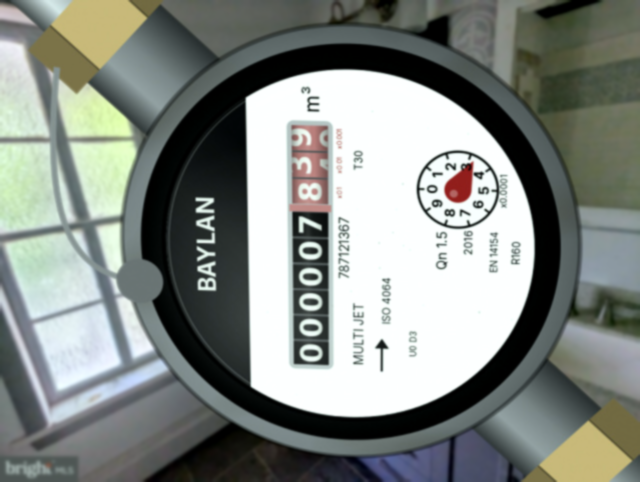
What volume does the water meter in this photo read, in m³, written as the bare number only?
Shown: 7.8393
